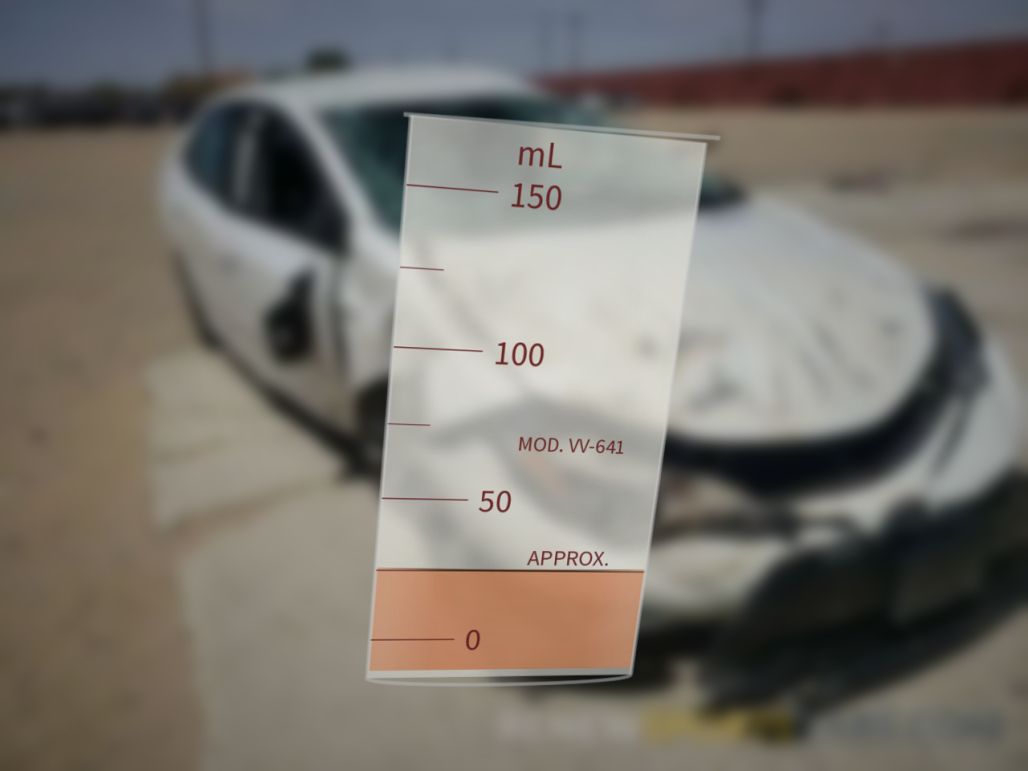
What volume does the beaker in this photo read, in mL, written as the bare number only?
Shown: 25
